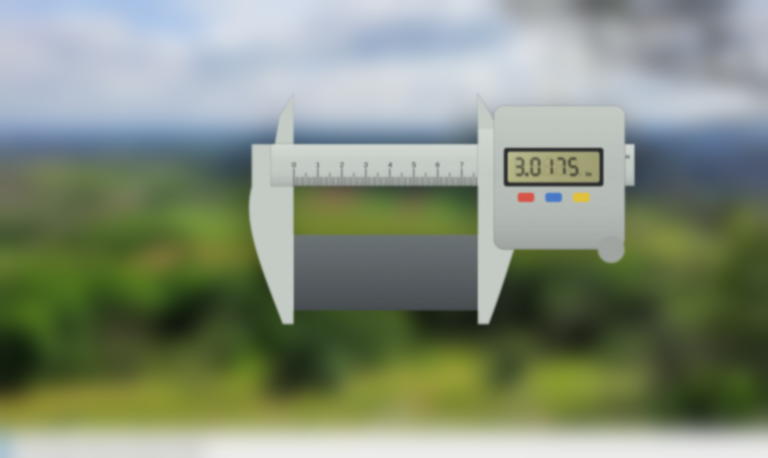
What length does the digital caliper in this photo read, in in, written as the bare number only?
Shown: 3.0175
